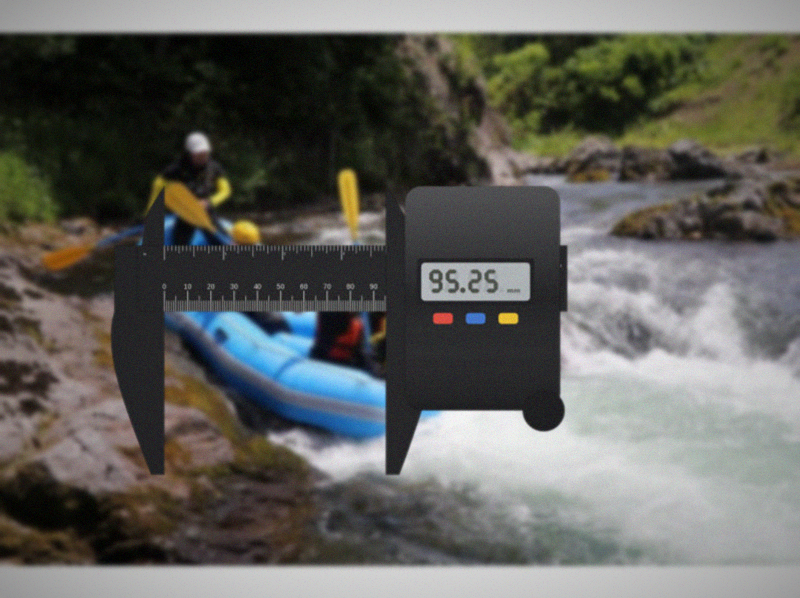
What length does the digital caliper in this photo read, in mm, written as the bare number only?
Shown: 95.25
